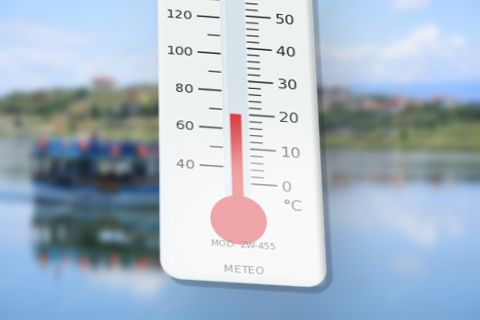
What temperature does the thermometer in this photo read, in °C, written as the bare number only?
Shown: 20
